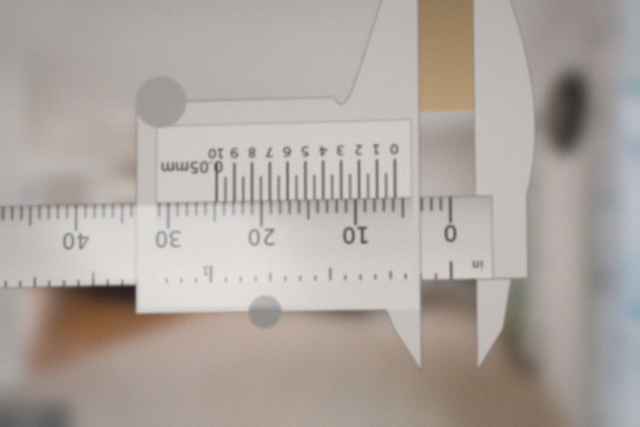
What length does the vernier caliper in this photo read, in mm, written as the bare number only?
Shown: 5.8
